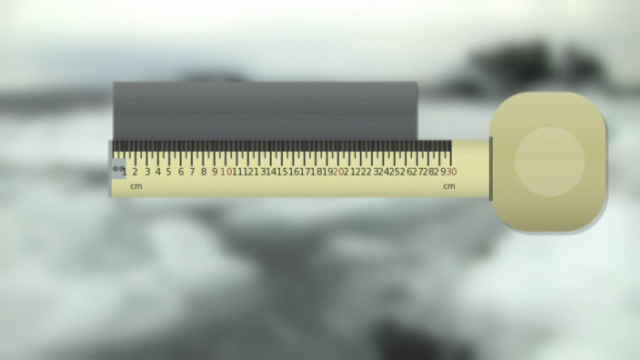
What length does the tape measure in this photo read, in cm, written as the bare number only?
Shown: 27
